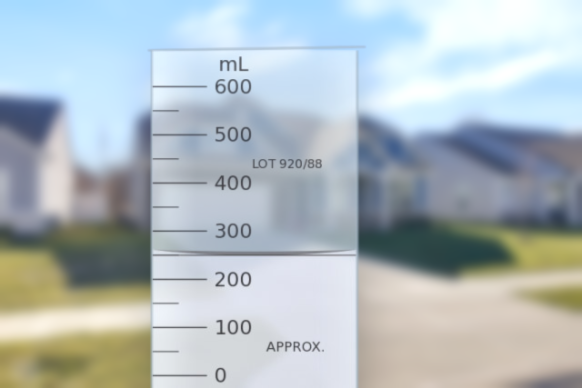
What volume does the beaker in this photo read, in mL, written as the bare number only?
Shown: 250
